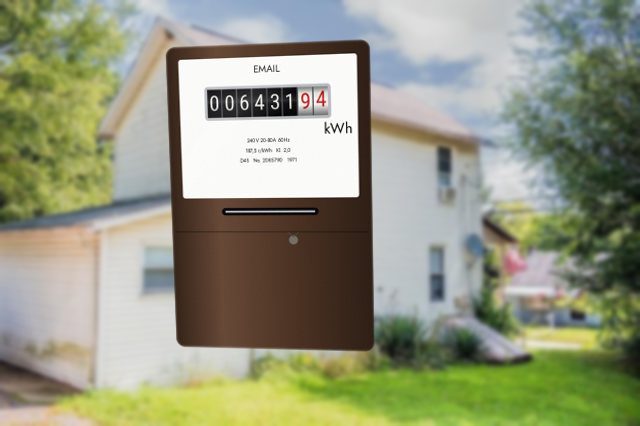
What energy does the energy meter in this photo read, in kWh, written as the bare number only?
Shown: 6431.94
